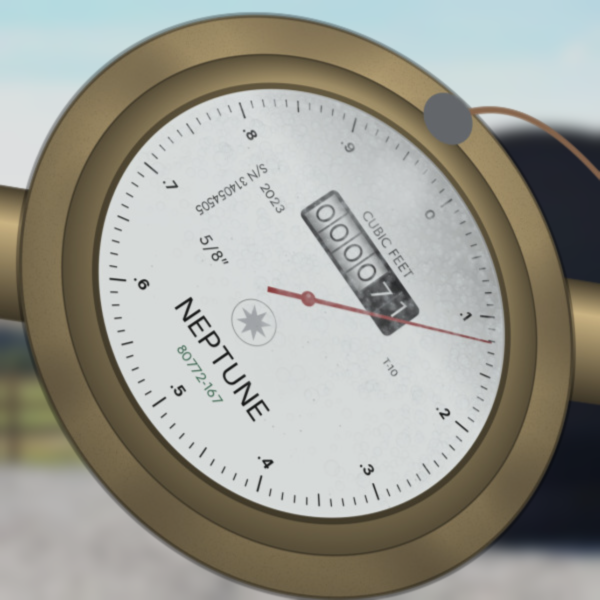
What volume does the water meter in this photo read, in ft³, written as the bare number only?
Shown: 71.12
